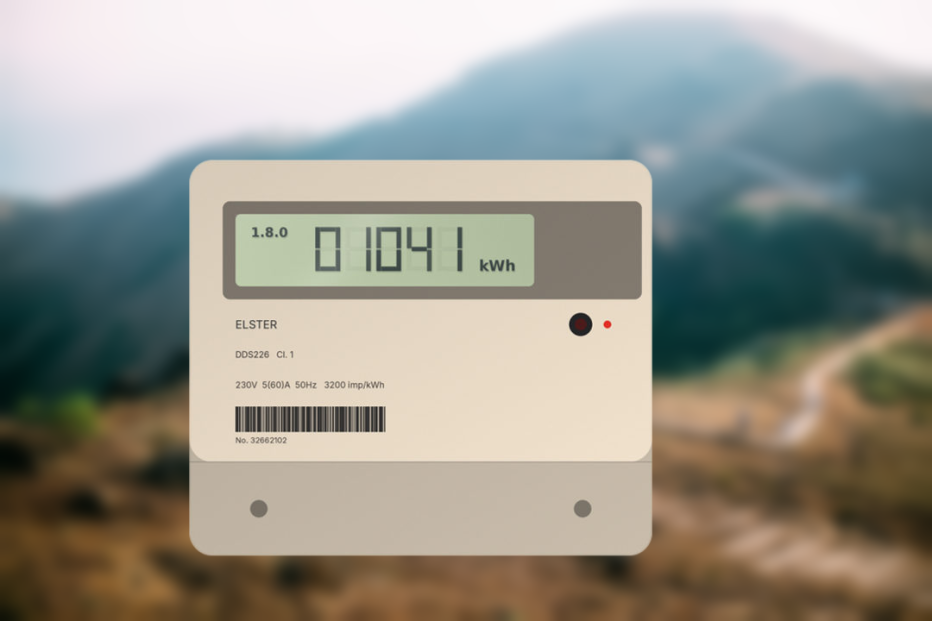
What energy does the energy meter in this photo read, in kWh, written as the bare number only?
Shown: 1041
